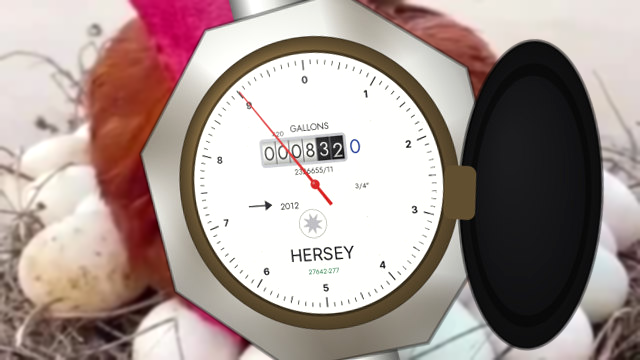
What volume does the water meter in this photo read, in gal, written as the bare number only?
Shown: 8319.0
